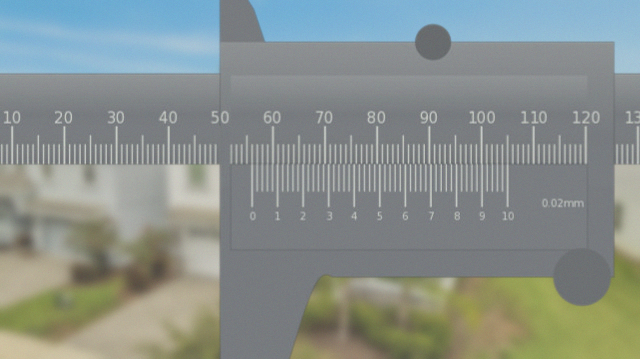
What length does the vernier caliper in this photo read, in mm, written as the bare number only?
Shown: 56.0
